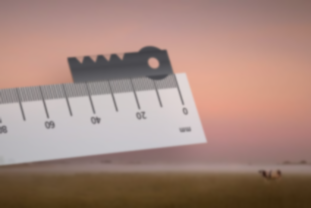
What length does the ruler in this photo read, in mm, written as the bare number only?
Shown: 45
